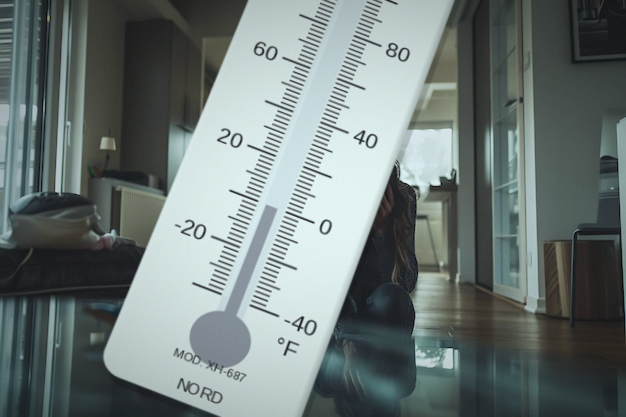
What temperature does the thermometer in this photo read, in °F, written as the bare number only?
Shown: 0
